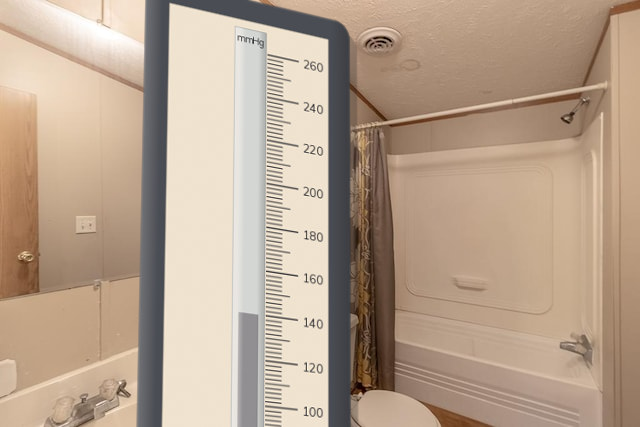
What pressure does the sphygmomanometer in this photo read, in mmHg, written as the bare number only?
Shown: 140
